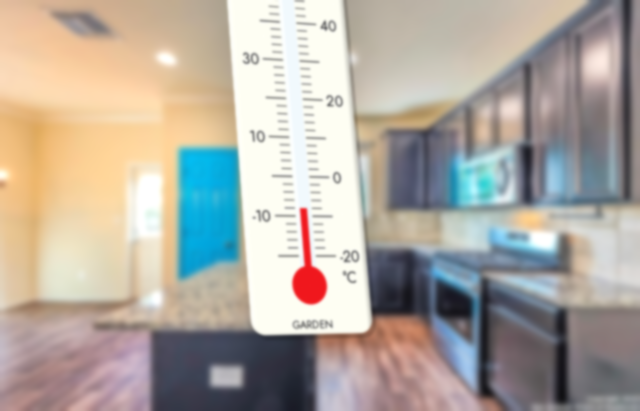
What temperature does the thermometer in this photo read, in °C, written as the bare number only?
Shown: -8
